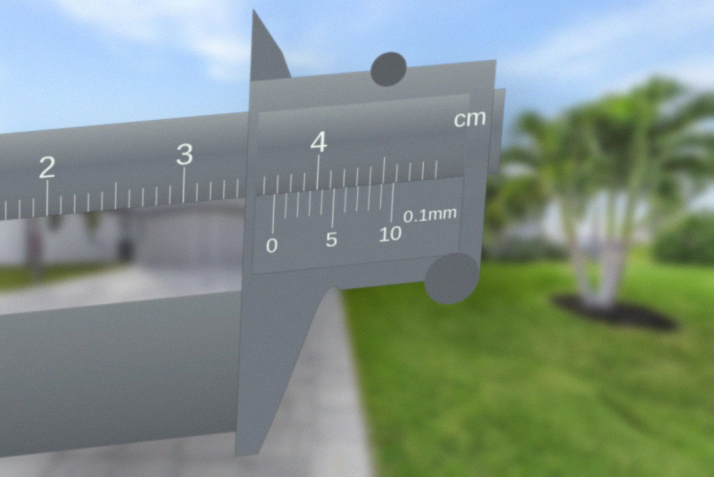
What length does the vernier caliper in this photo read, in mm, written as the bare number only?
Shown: 36.8
